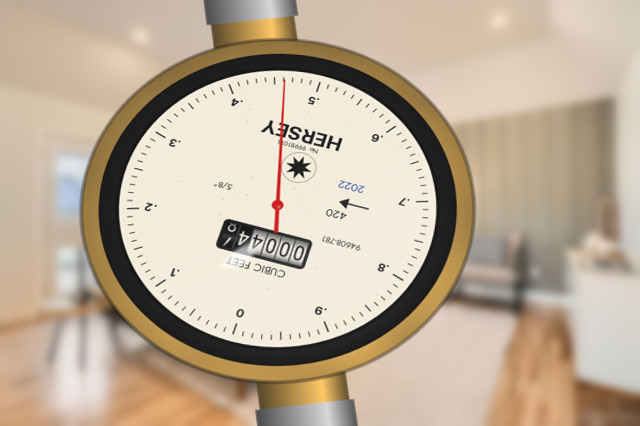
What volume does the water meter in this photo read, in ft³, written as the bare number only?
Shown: 447.46
